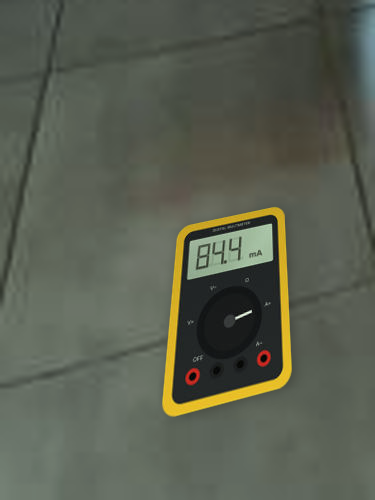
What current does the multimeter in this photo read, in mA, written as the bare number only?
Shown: 84.4
